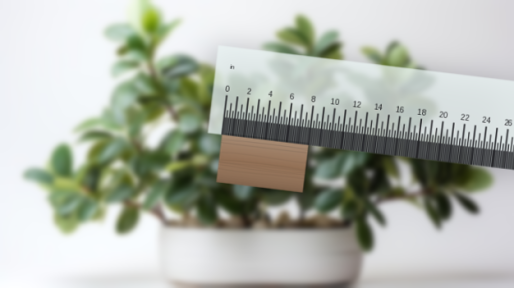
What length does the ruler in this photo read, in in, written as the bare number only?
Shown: 8
